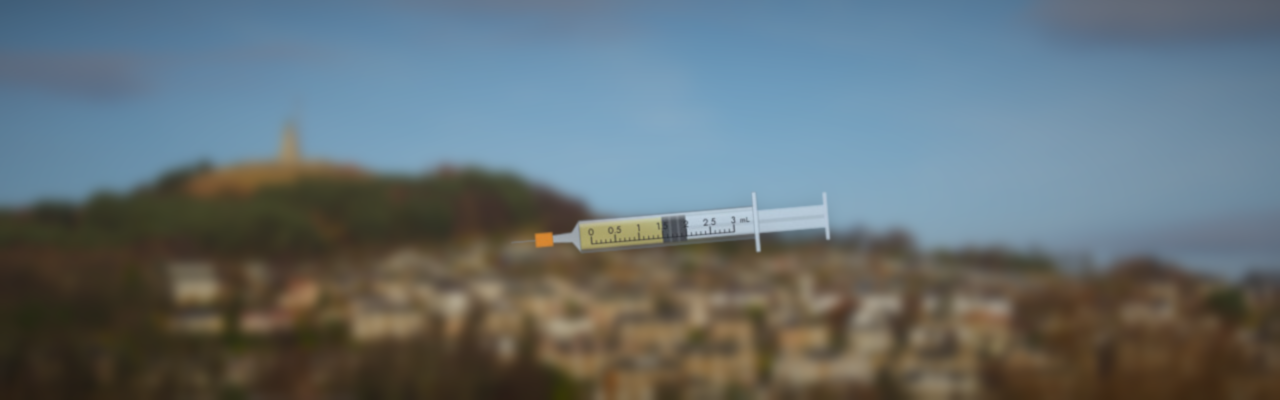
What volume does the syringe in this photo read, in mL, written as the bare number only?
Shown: 1.5
